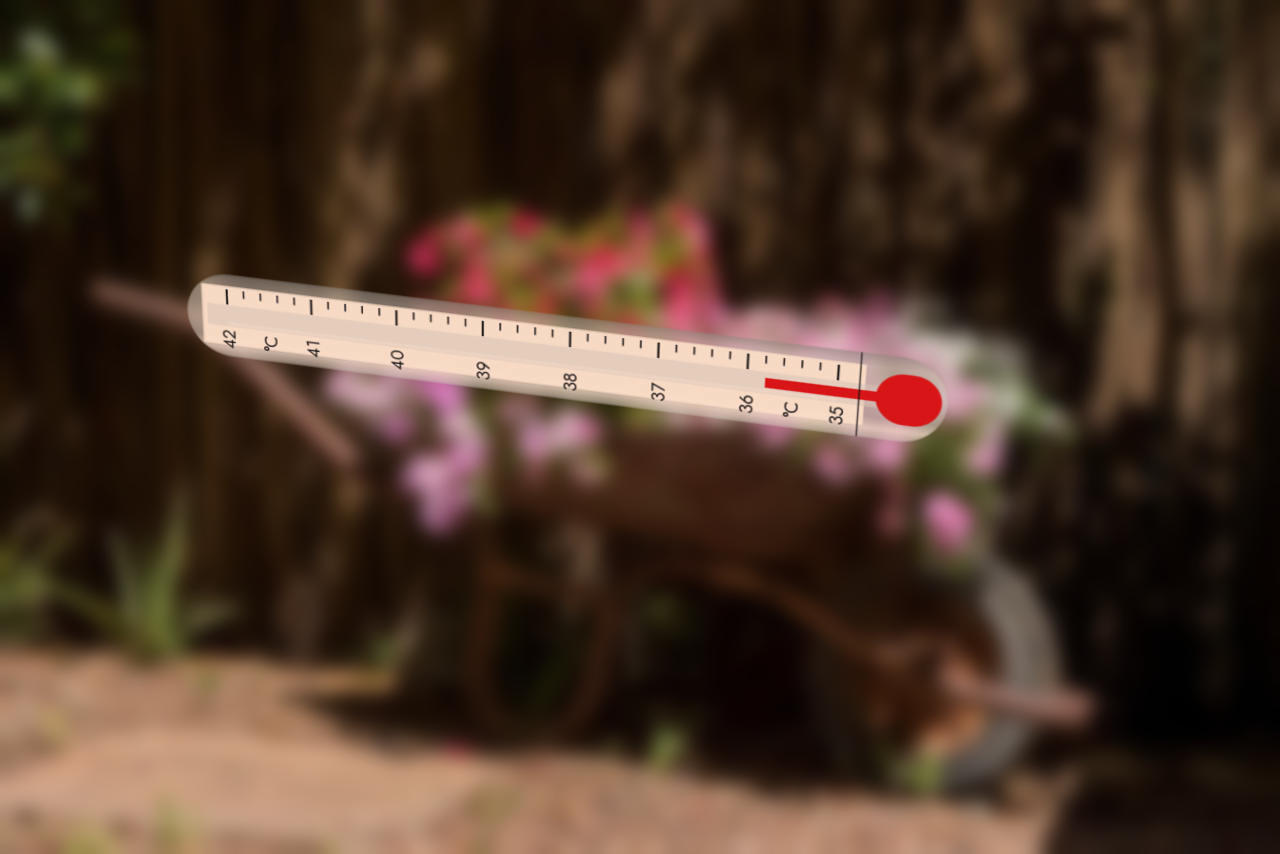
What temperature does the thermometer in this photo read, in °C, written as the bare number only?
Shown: 35.8
